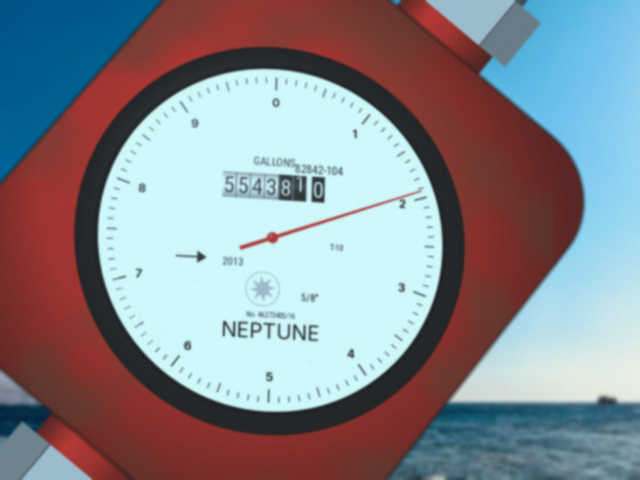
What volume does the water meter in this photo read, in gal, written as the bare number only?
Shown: 5543811.9
